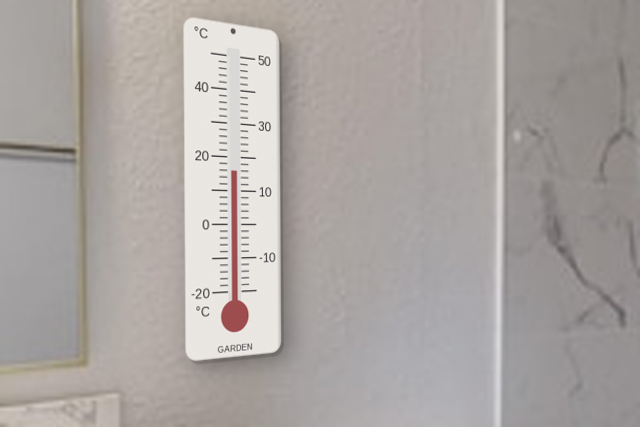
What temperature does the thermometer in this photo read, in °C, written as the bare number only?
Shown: 16
